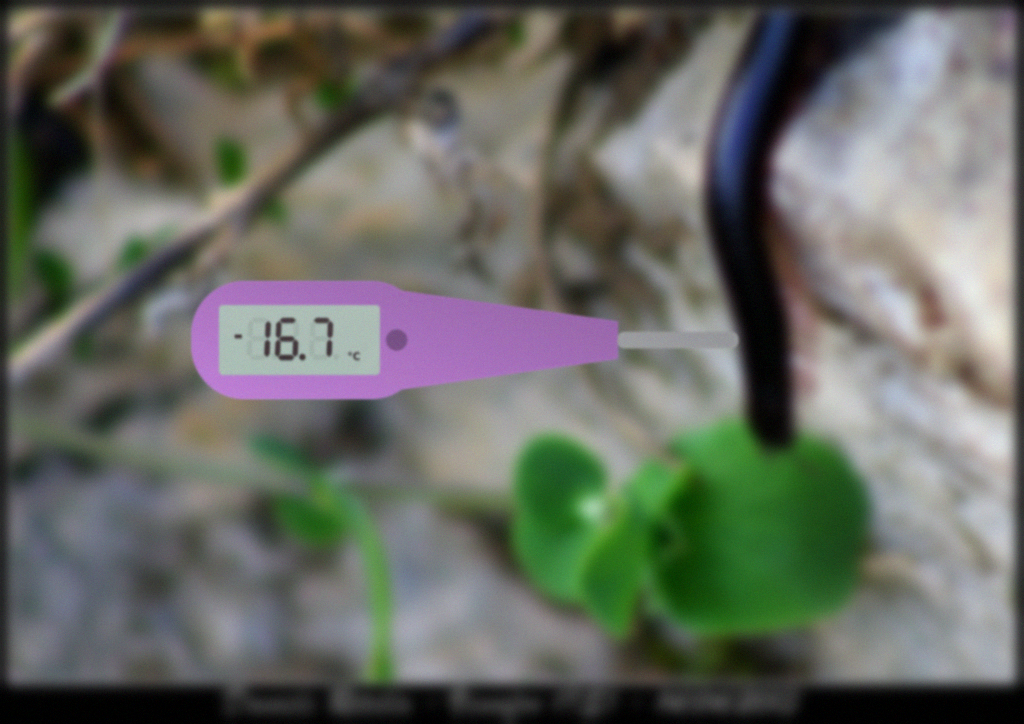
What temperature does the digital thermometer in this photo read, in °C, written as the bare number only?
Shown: -16.7
